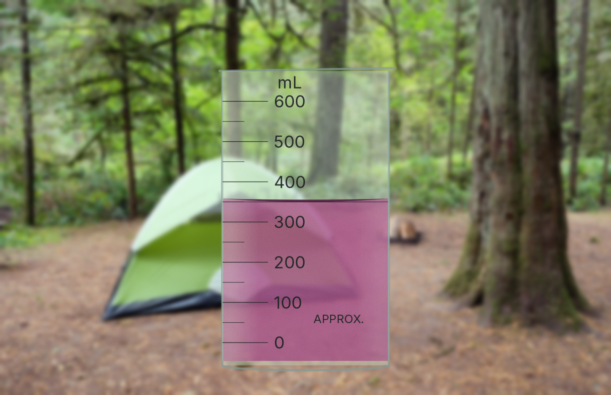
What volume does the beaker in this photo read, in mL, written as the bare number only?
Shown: 350
